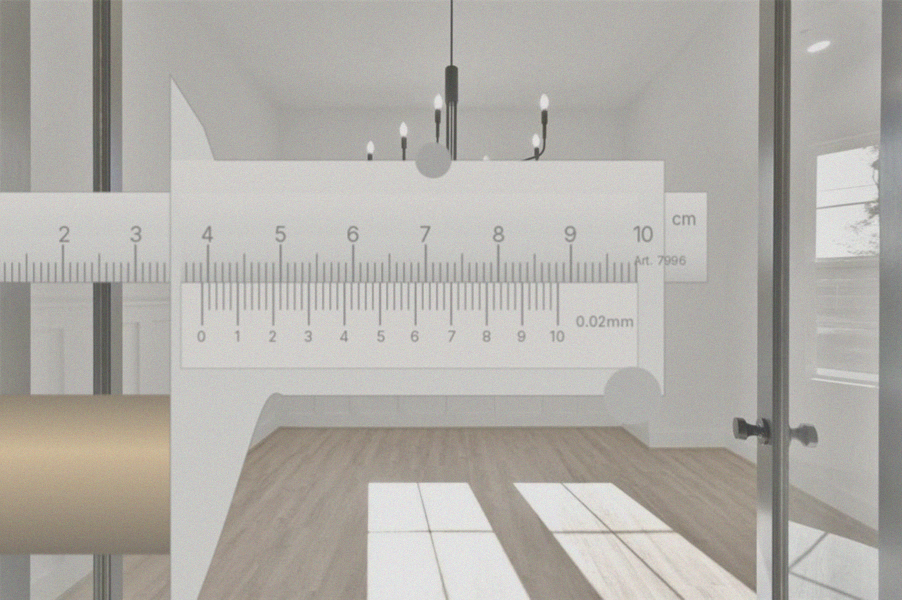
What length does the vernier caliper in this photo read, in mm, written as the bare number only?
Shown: 39.2
